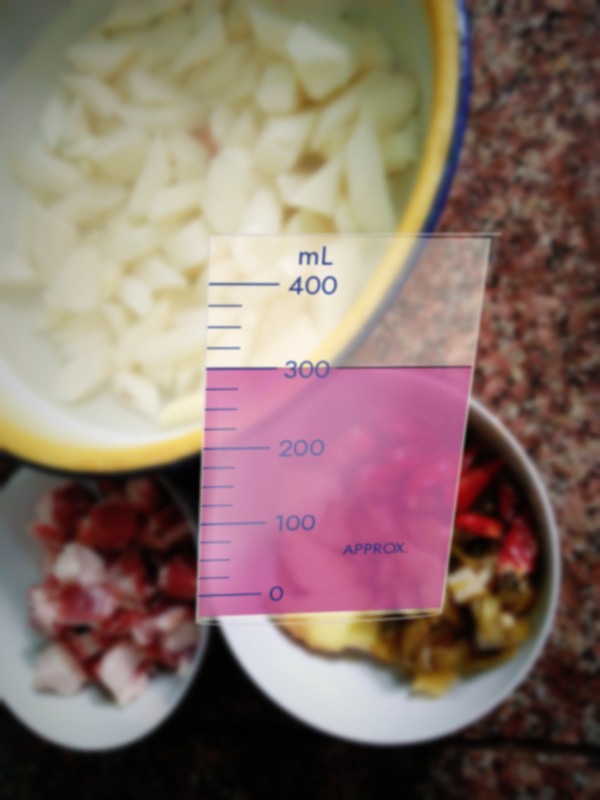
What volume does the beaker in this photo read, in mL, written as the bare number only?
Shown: 300
